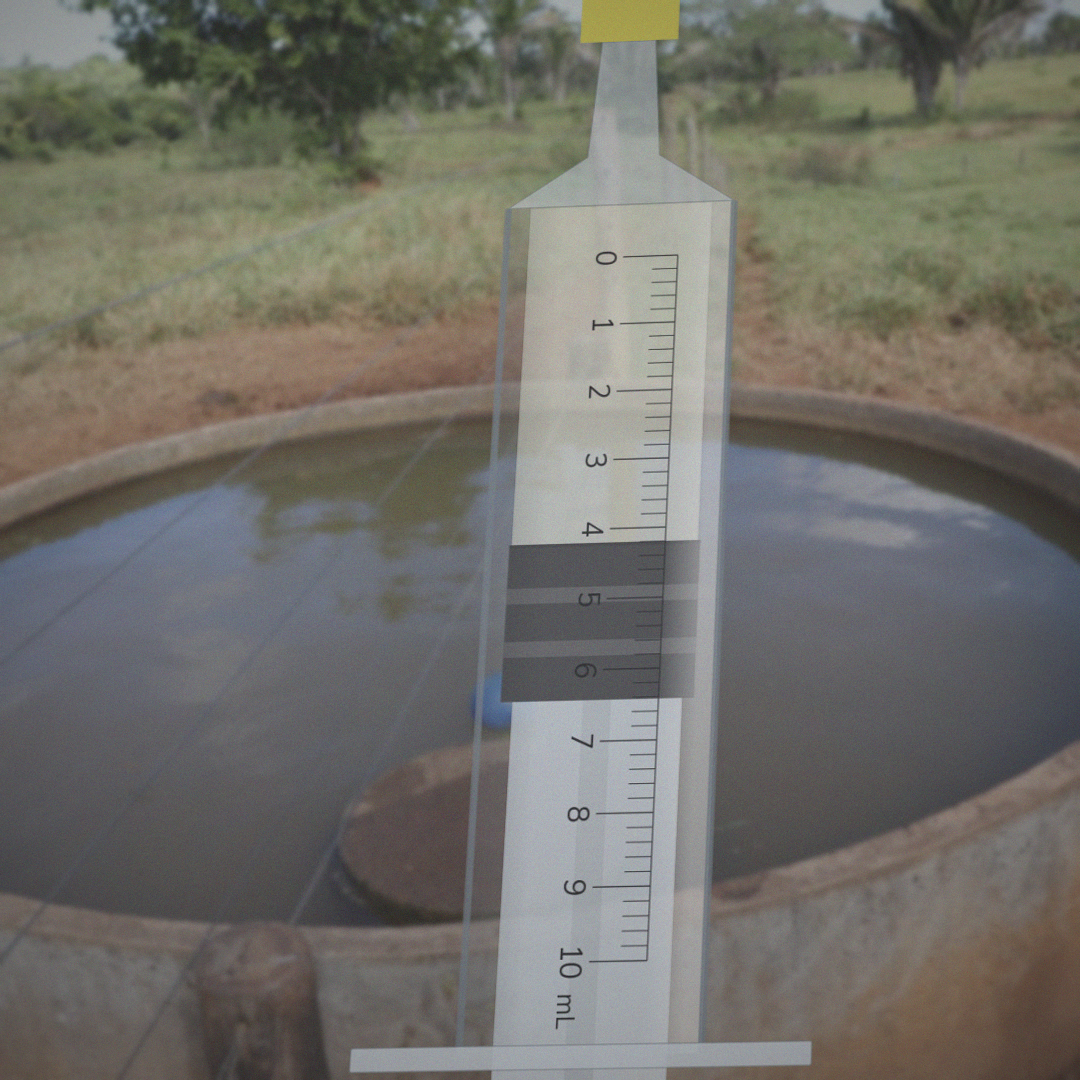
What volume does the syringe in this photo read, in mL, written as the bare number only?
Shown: 4.2
